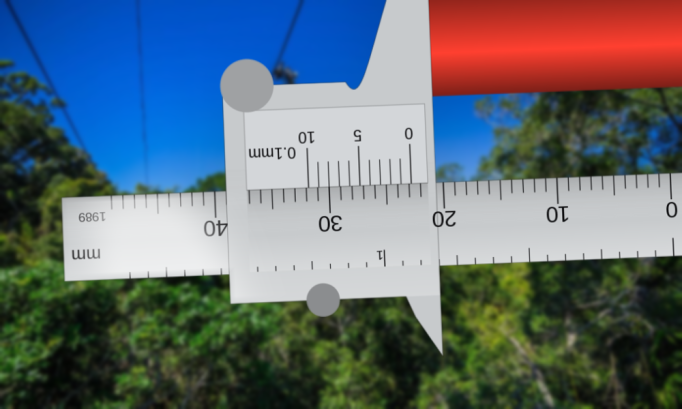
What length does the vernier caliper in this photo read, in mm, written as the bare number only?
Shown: 22.8
